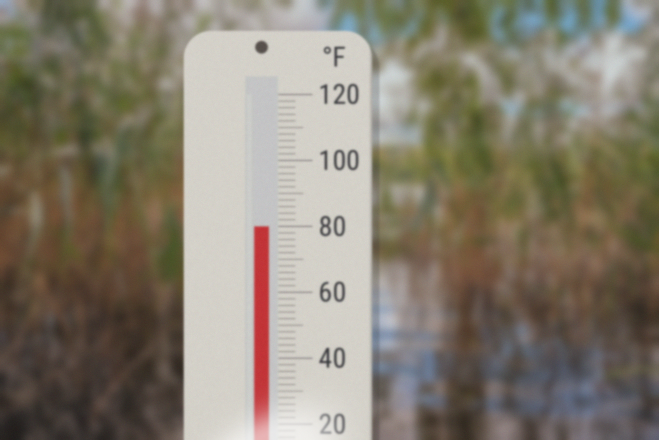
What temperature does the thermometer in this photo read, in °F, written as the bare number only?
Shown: 80
